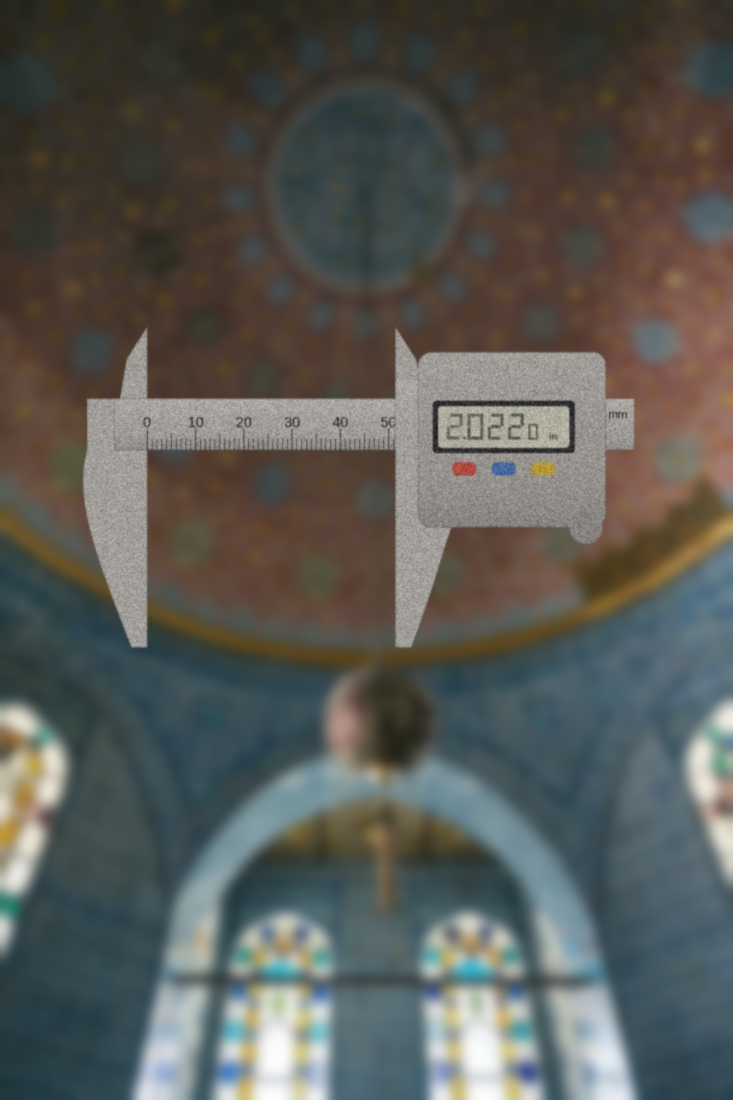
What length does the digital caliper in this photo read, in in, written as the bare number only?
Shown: 2.0220
